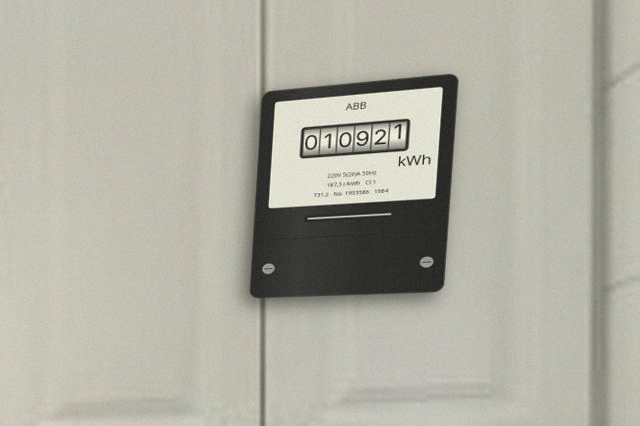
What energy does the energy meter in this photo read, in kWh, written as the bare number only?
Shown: 10921
